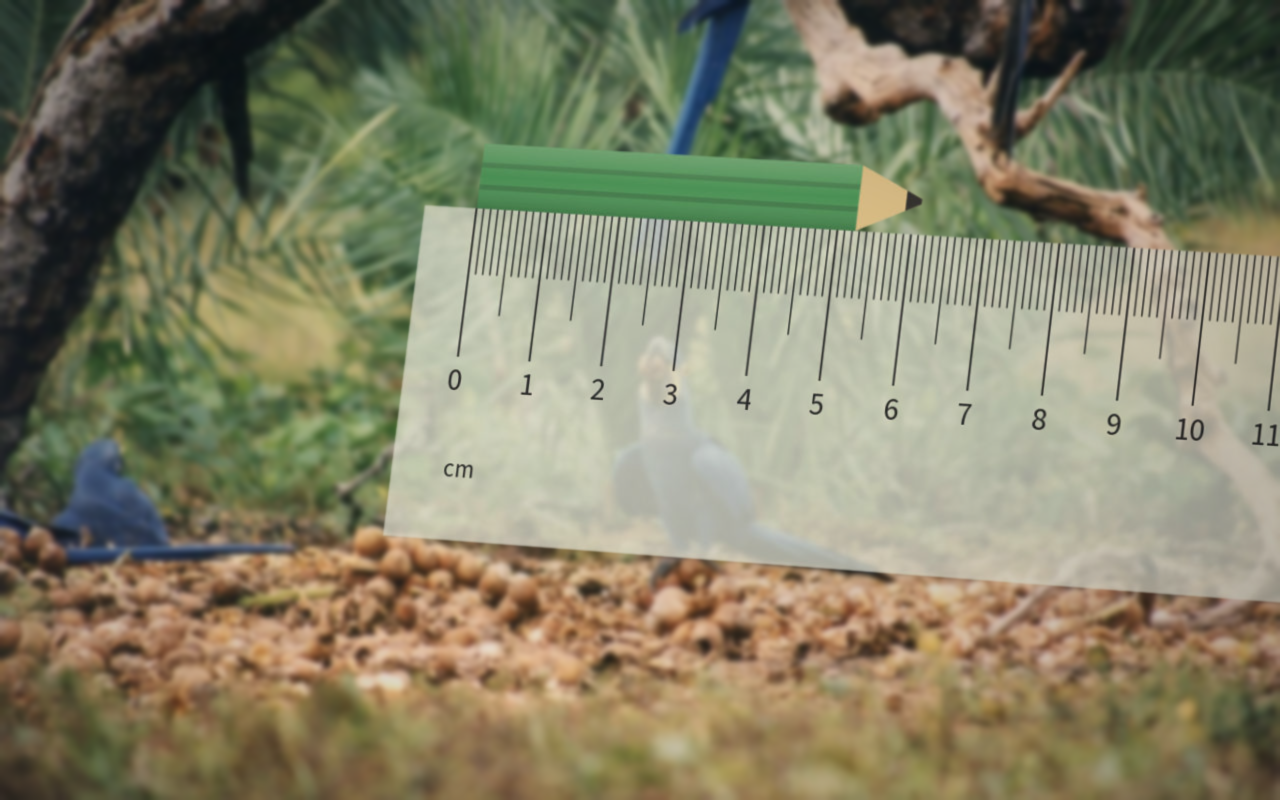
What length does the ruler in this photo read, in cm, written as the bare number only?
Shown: 6.1
